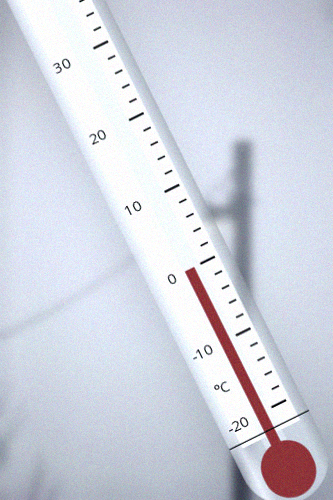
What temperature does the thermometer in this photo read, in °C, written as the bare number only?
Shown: 0
